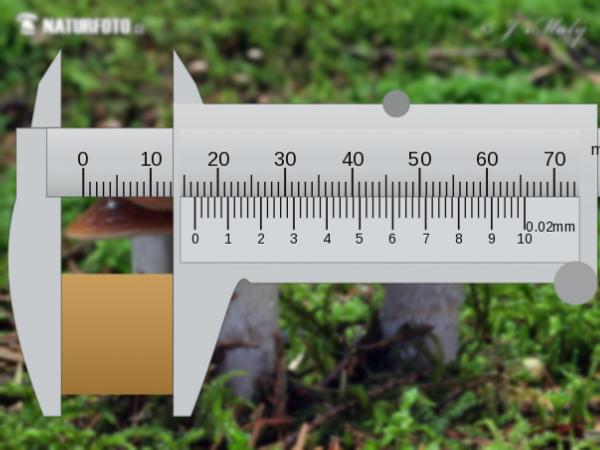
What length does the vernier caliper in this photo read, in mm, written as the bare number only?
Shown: 16.6
